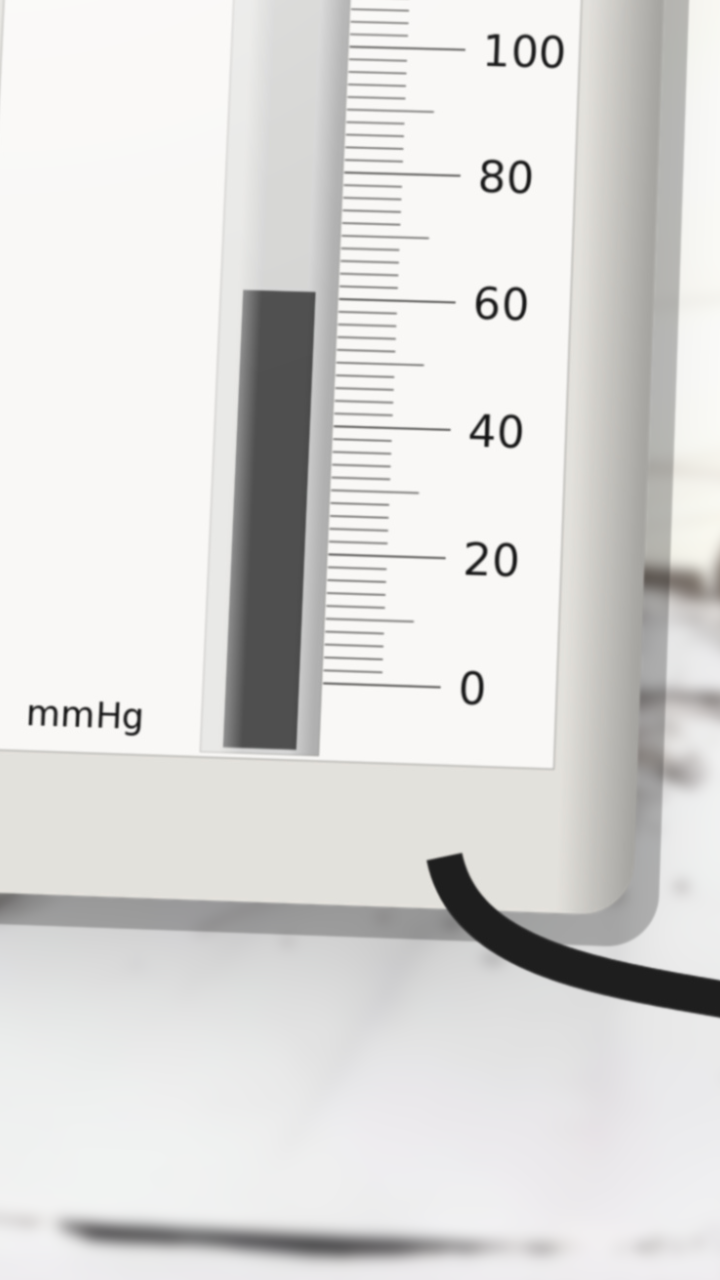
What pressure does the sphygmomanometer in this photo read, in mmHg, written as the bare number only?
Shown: 61
